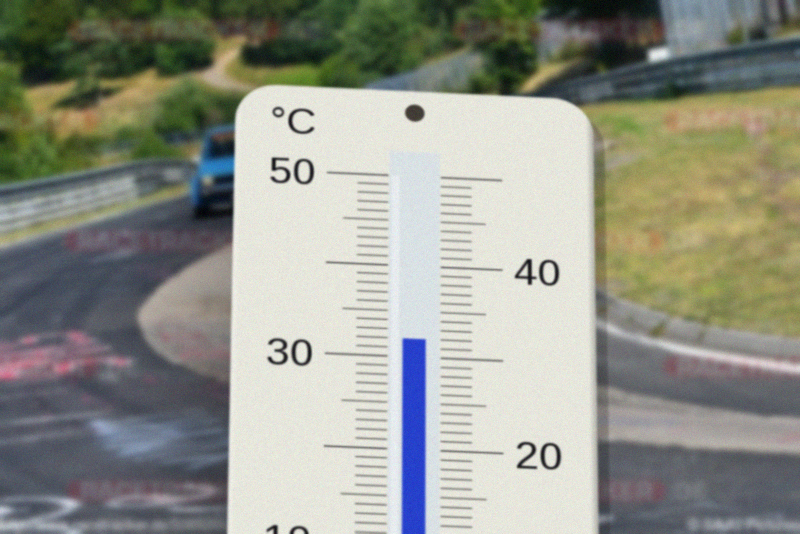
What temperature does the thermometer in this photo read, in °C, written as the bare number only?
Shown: 32
